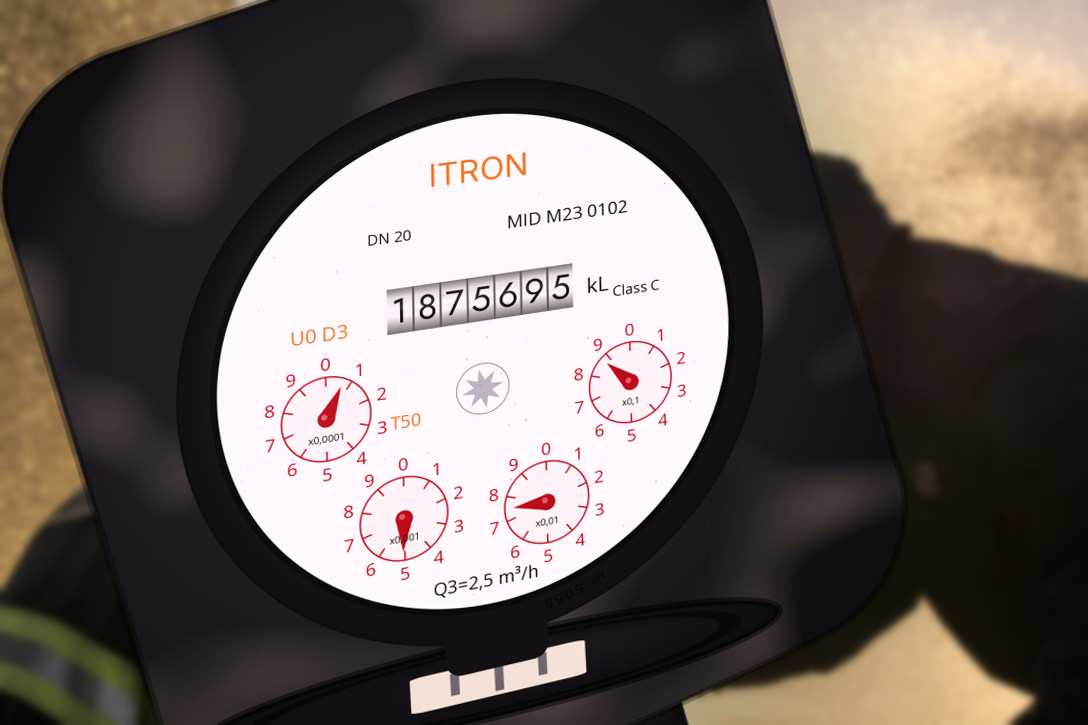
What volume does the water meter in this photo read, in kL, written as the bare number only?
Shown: 1875695.8750
